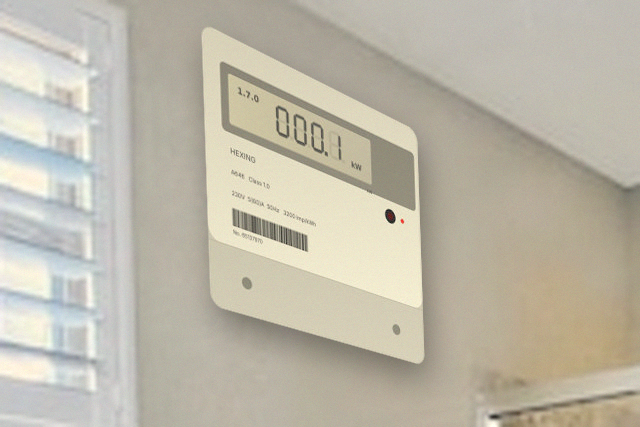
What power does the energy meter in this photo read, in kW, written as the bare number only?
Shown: 0.1
